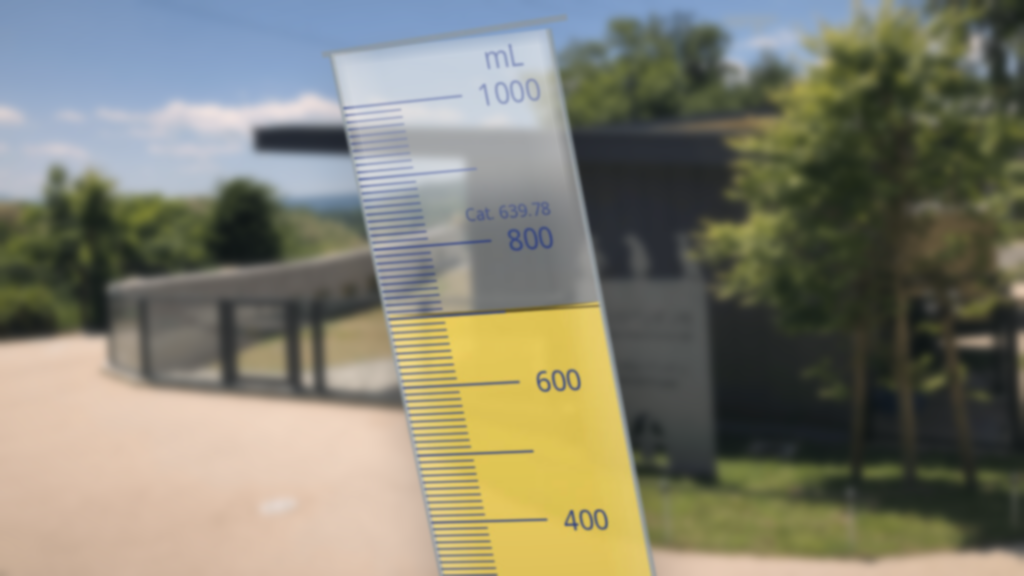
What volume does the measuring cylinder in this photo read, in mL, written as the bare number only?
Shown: 700
